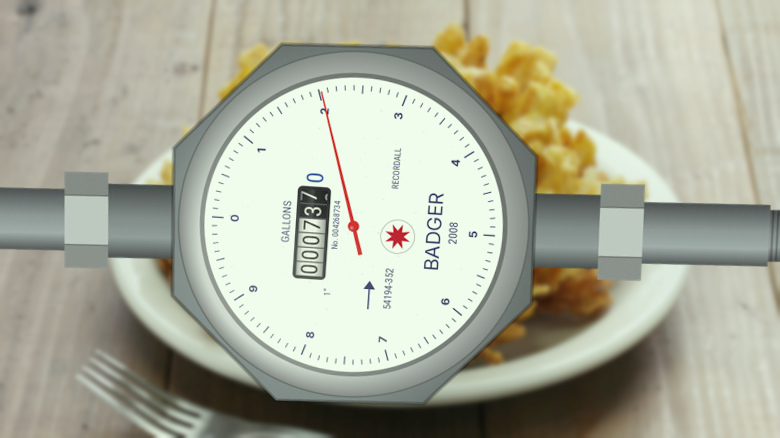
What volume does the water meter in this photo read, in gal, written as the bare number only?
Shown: 7372.0
